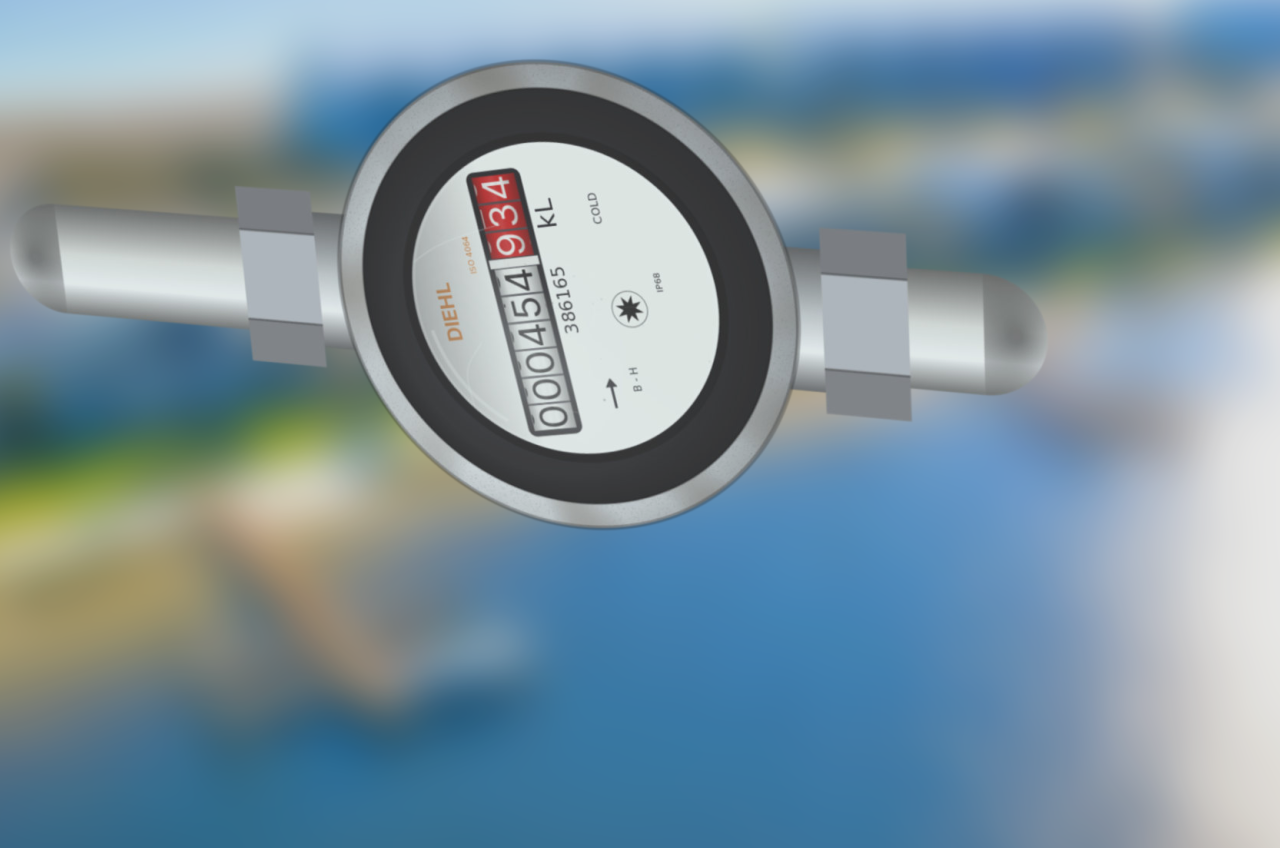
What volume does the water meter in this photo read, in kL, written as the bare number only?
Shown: 454.934
